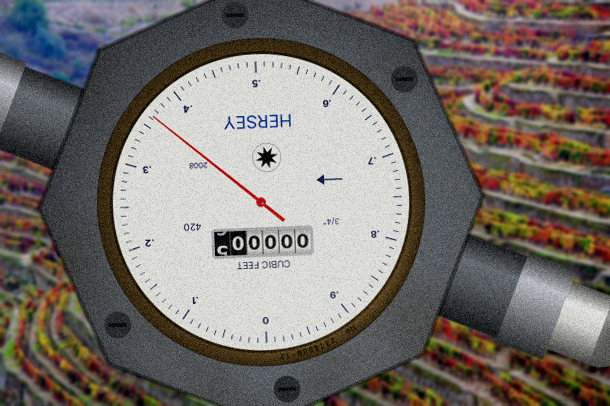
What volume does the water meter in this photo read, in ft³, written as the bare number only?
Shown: 5.36
